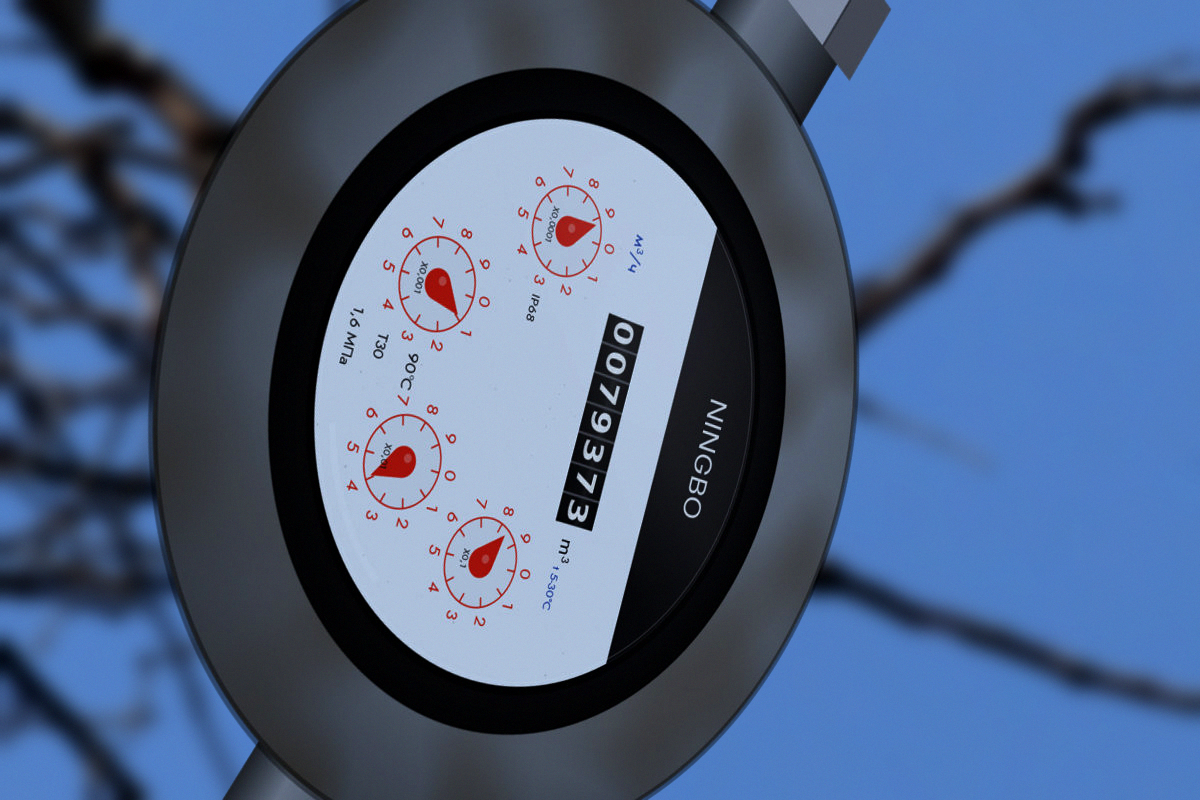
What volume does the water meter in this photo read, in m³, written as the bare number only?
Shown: 79373.8409
